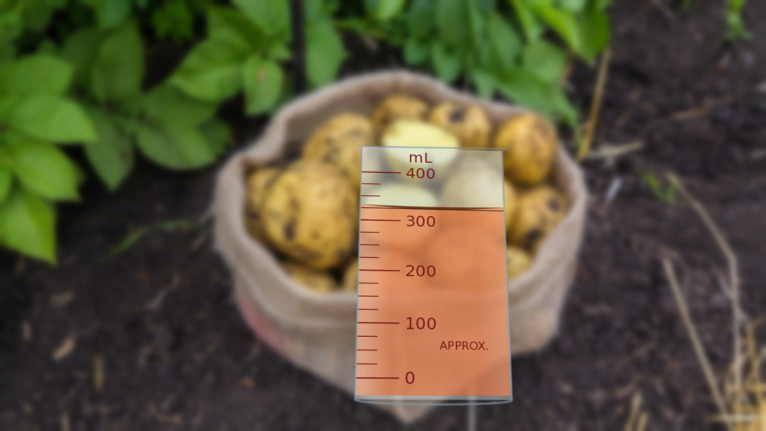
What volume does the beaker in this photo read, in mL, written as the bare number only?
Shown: 325
